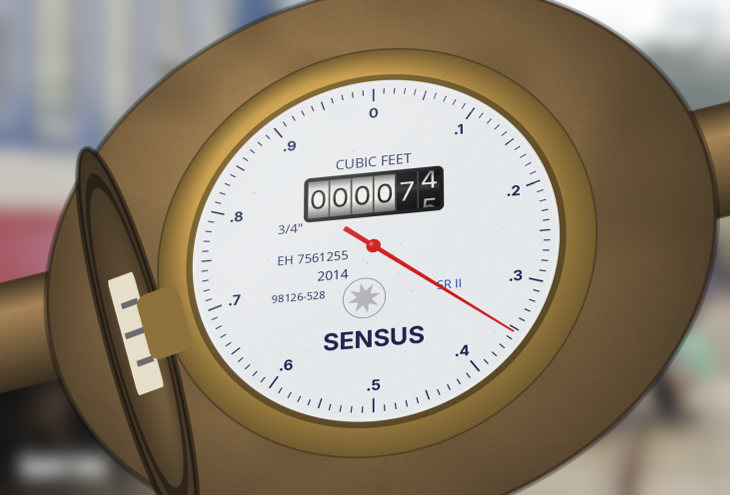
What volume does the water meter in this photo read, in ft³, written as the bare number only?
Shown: 74.35
